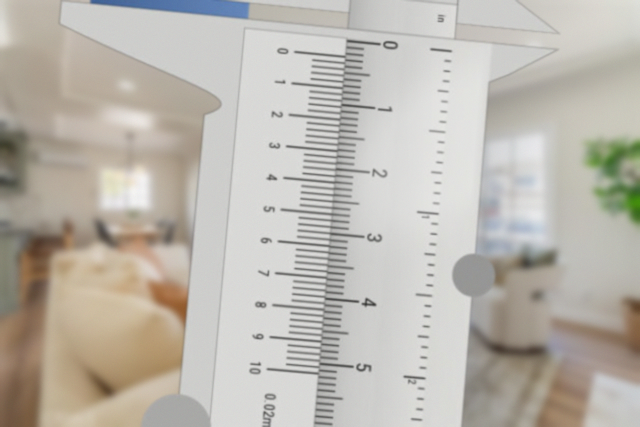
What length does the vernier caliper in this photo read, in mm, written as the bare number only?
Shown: 2.5
